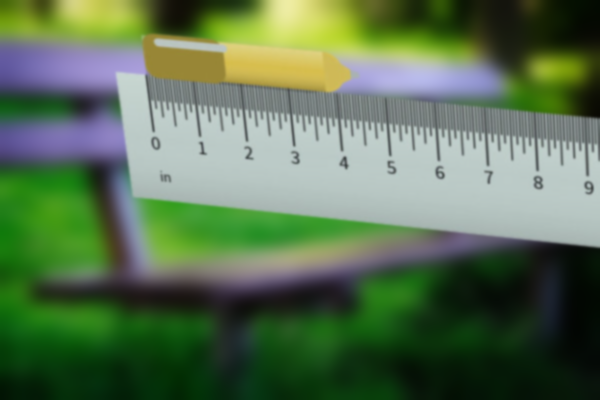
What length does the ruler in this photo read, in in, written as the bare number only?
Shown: 4.5
